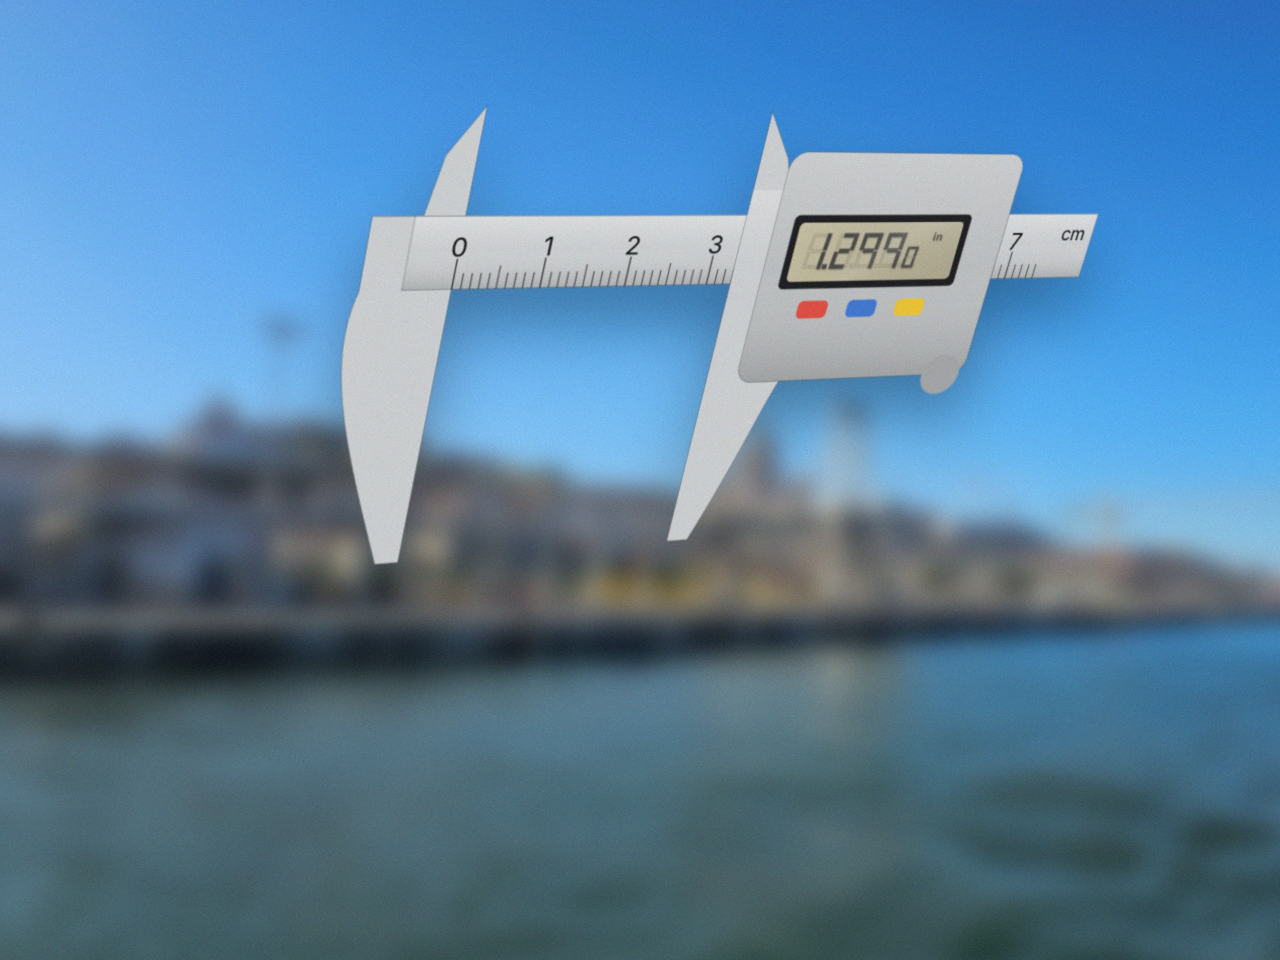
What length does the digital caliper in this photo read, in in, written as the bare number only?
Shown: 1.2990
